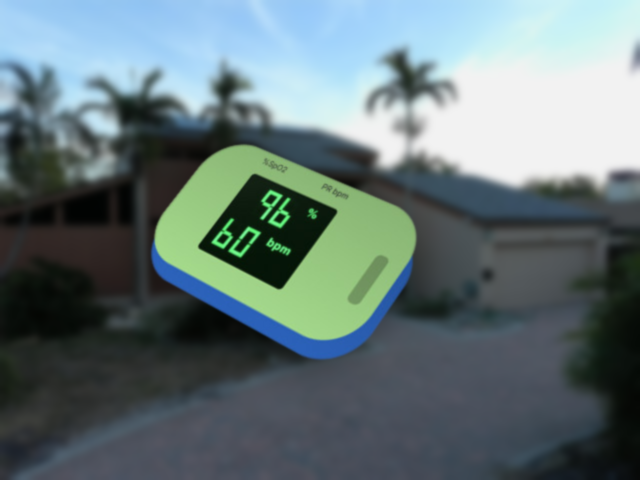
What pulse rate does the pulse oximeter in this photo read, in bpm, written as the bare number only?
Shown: 60
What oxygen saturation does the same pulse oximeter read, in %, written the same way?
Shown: 96
